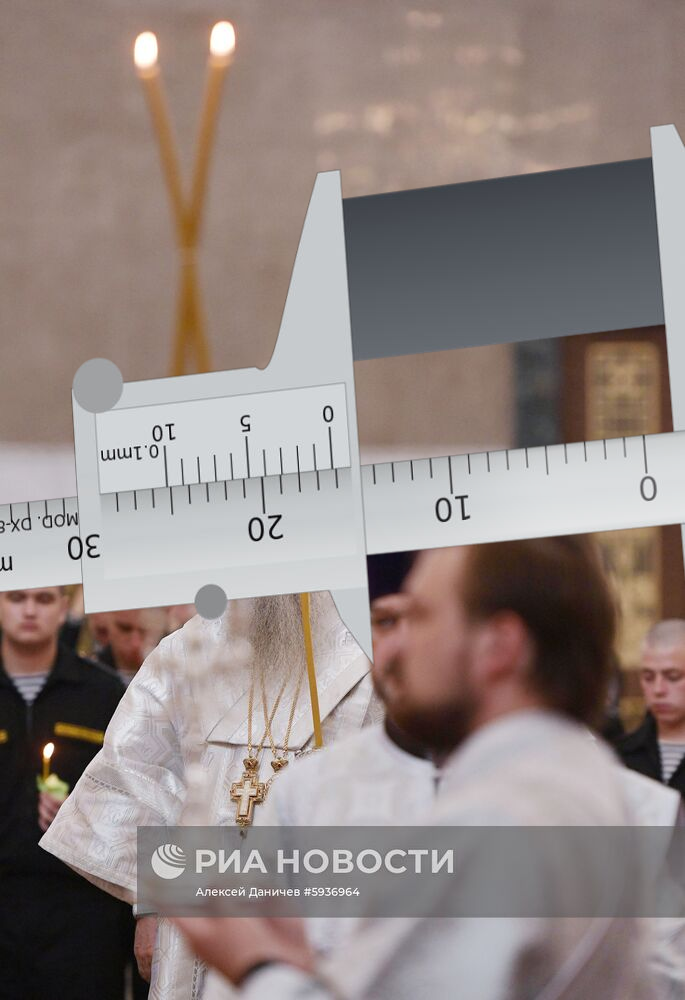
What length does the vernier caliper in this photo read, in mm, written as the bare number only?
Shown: 16.2
